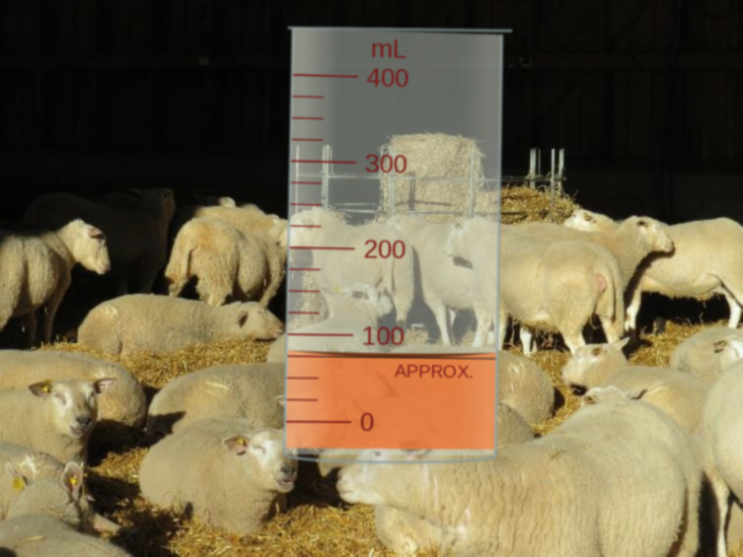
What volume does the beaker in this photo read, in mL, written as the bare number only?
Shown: 75
